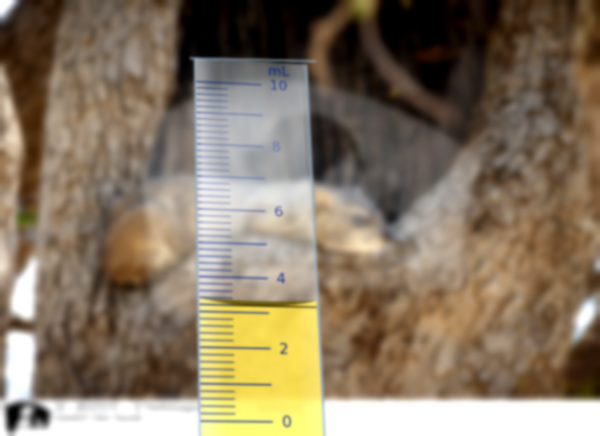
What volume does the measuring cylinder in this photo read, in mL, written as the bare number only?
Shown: 3.2
